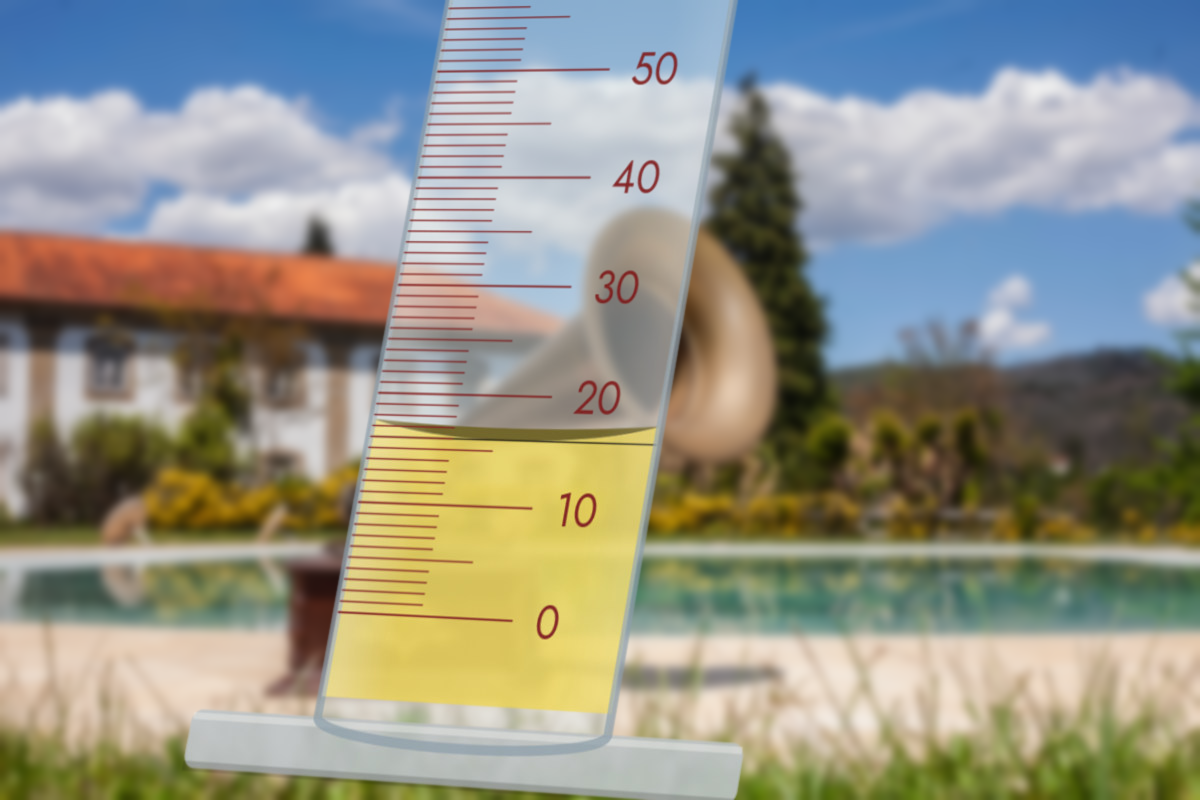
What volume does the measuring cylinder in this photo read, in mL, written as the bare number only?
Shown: 16
